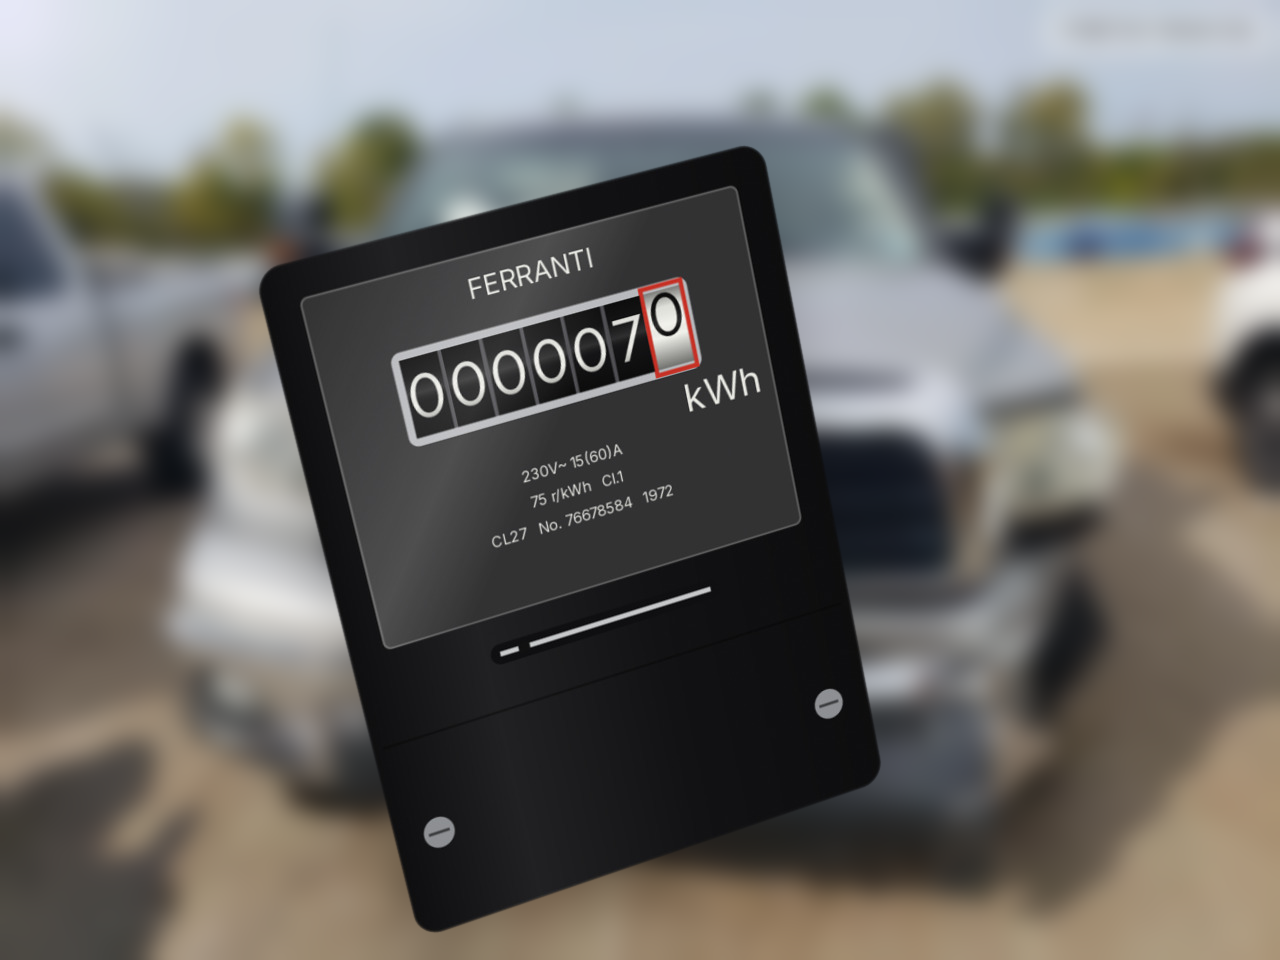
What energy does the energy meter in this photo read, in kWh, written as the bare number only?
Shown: 7.0
